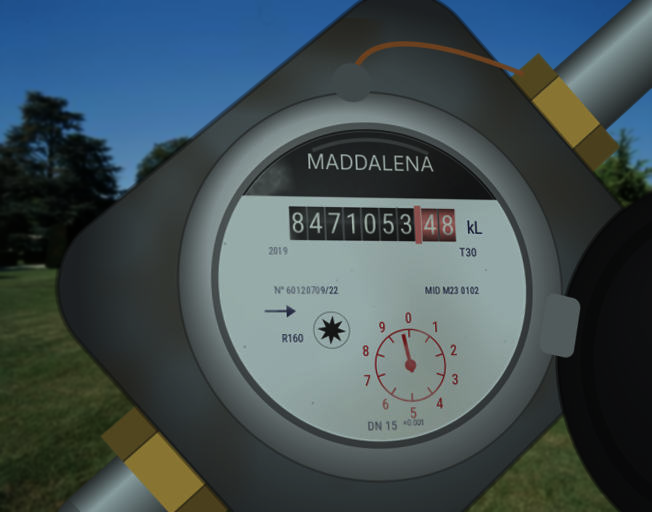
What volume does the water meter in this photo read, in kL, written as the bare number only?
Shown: 8471053.479
